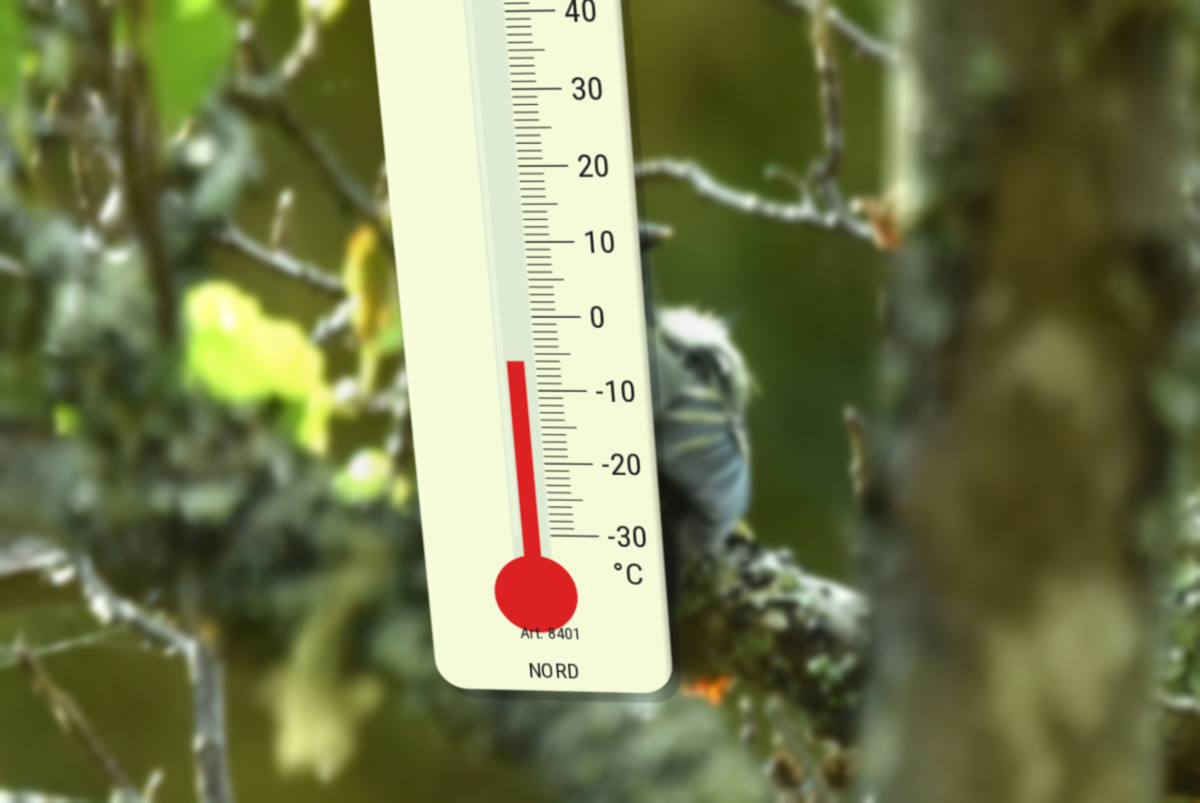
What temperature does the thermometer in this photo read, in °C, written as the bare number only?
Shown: -6
